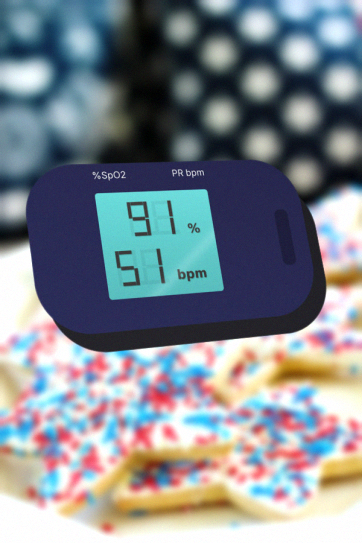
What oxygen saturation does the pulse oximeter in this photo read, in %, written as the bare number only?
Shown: 91
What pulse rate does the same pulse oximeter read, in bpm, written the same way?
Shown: 51
